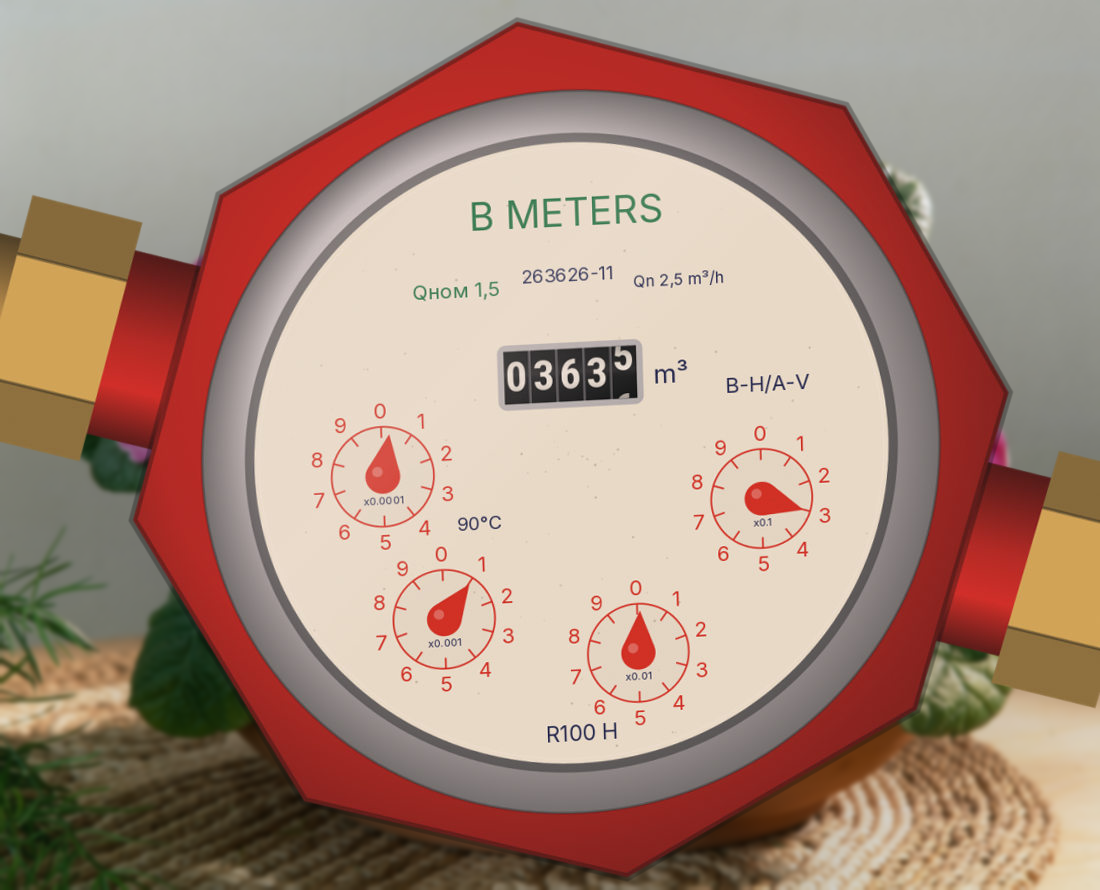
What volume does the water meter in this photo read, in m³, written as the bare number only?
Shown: 3635.3010
